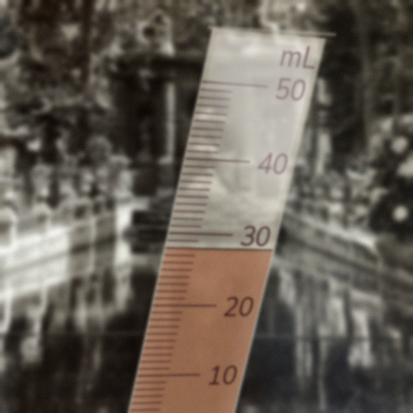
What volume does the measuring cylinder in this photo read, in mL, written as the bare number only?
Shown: 28
